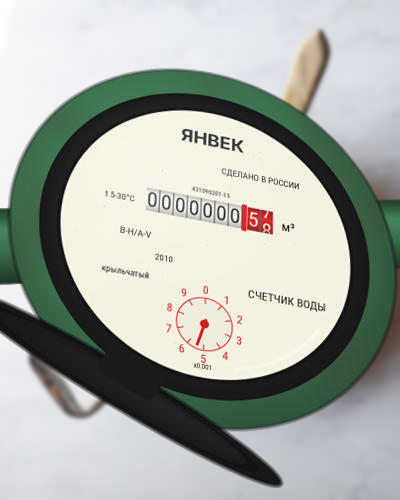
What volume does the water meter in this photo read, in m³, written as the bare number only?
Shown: 0.575
